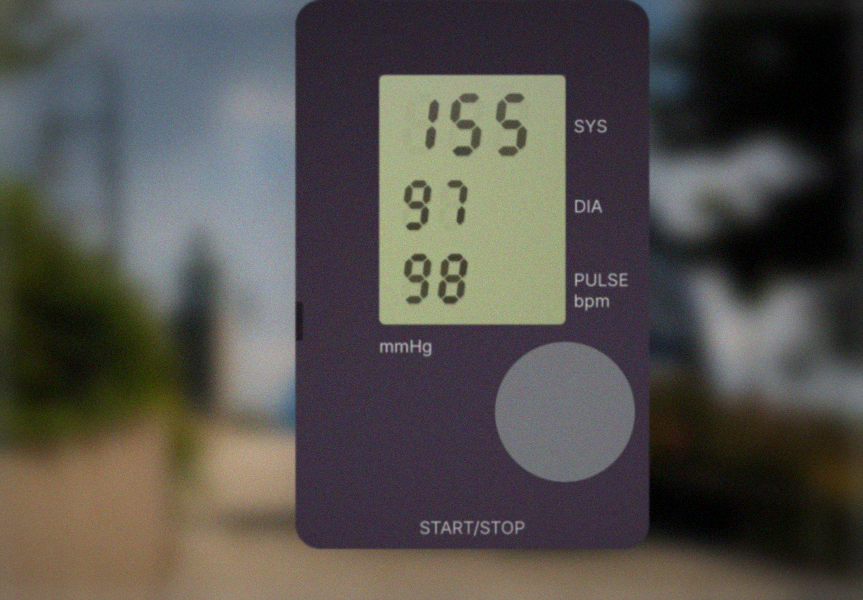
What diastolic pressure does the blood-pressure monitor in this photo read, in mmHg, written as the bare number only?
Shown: 97
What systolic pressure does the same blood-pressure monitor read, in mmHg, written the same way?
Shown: 155
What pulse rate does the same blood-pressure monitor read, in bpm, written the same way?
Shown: 98
